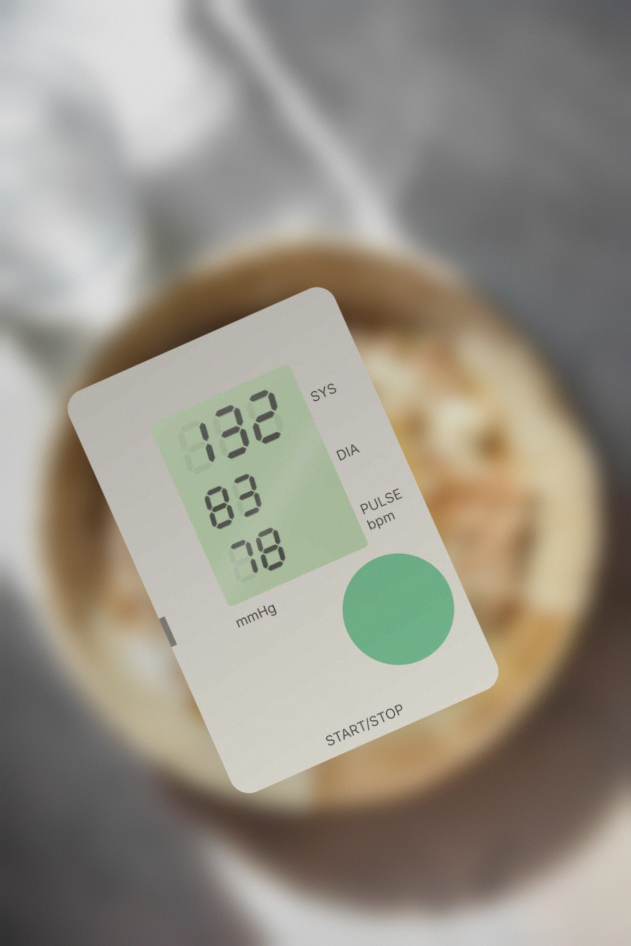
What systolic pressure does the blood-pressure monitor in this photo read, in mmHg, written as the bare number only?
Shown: 132
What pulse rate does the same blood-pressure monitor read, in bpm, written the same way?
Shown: 78
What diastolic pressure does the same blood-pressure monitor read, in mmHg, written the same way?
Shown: 83
